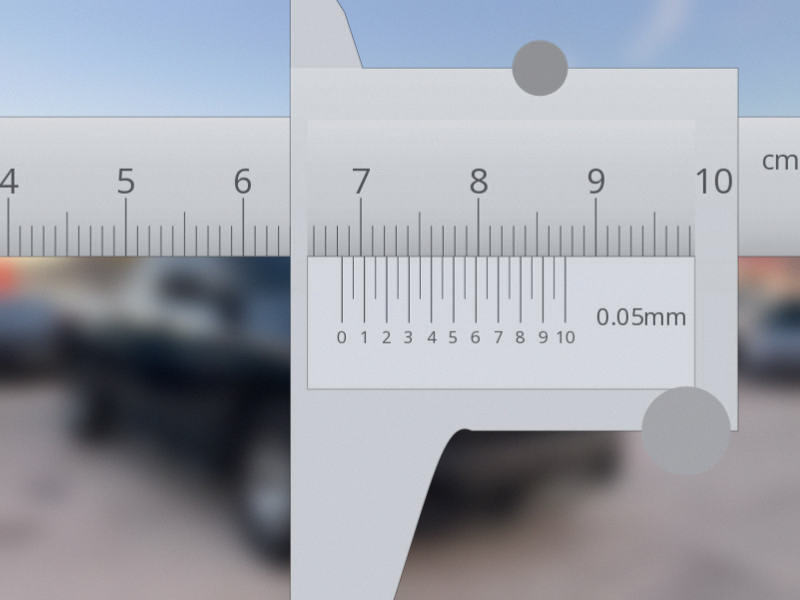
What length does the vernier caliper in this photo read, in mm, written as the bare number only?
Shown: 68.4
